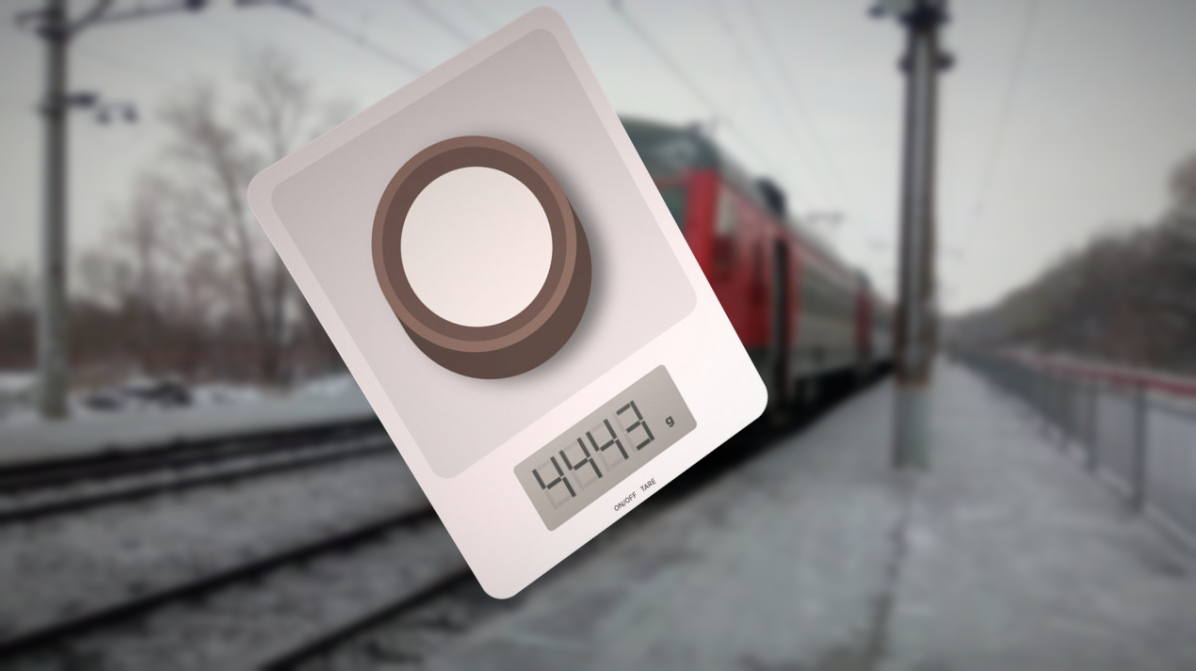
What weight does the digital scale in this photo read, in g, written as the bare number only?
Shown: 4443
